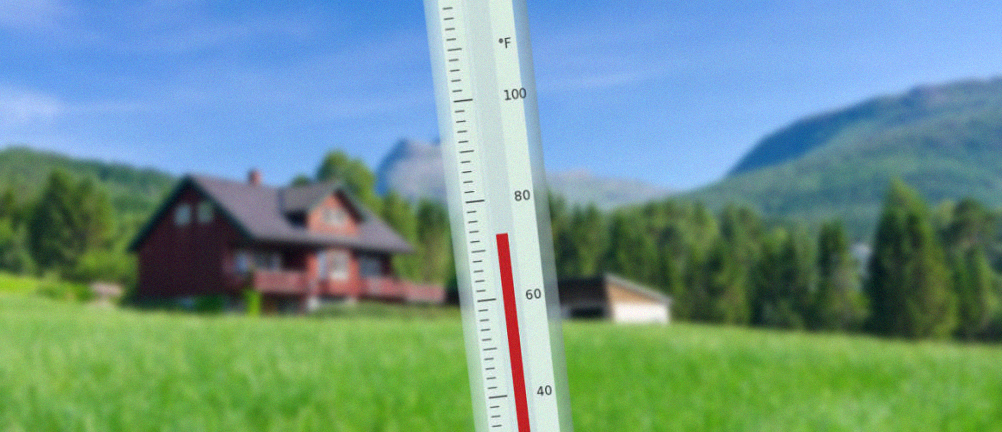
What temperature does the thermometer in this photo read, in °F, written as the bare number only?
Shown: 73
